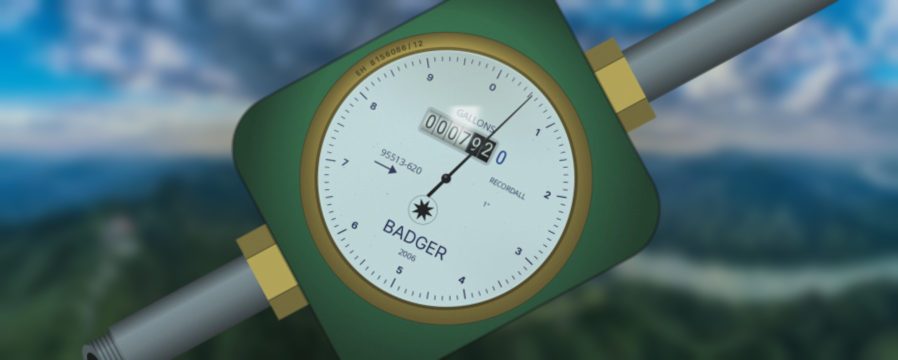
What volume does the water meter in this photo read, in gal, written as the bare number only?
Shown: 7920.5
